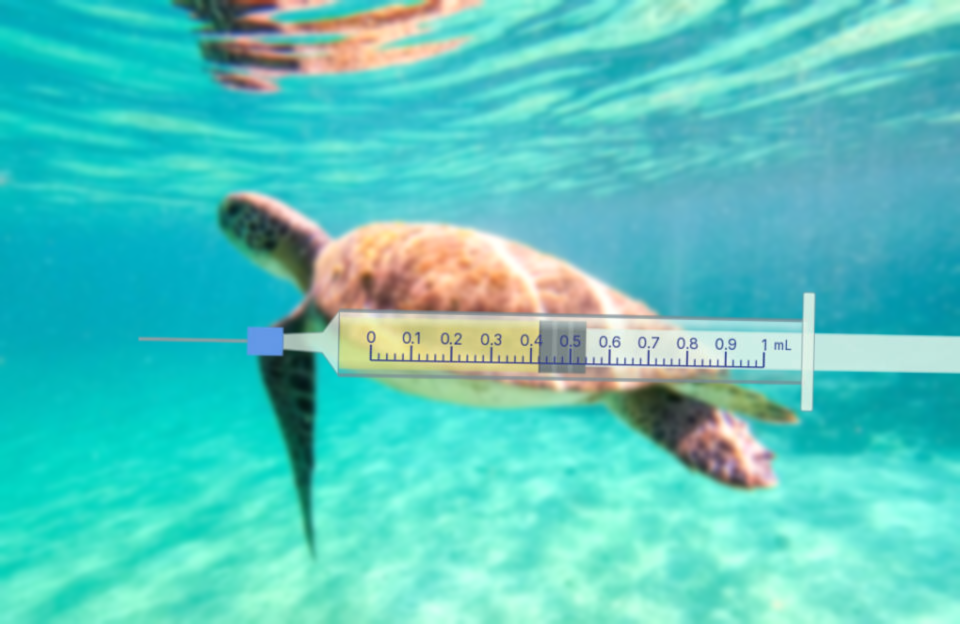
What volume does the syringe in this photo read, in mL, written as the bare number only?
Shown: 0.42
